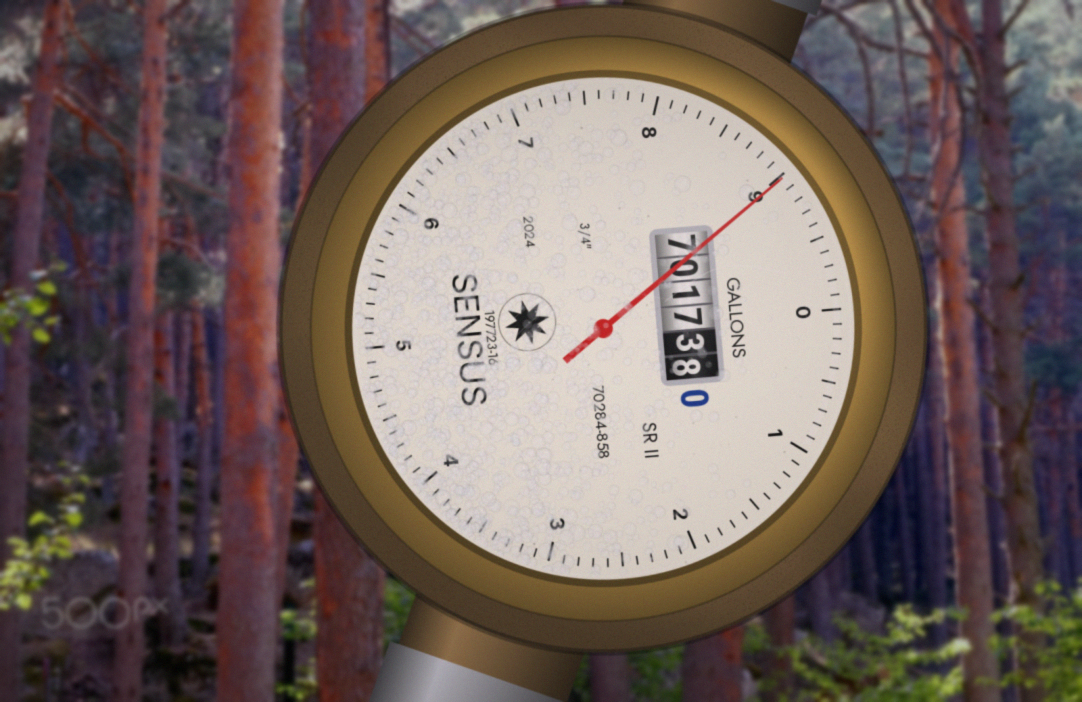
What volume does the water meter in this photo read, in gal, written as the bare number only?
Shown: 7017379.0
